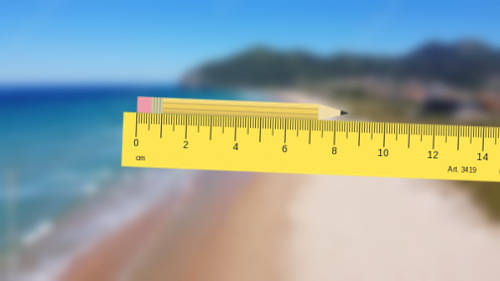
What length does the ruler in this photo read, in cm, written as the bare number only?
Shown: 8.5
